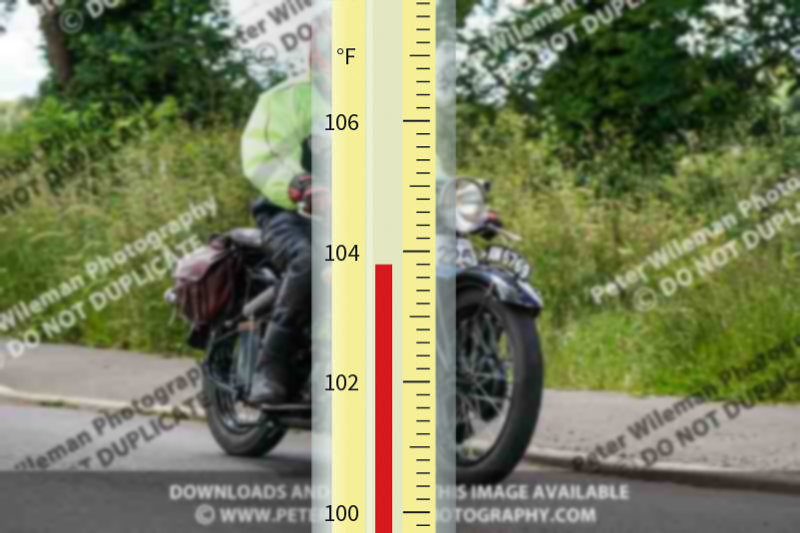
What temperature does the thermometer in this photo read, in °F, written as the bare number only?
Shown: 103.8
